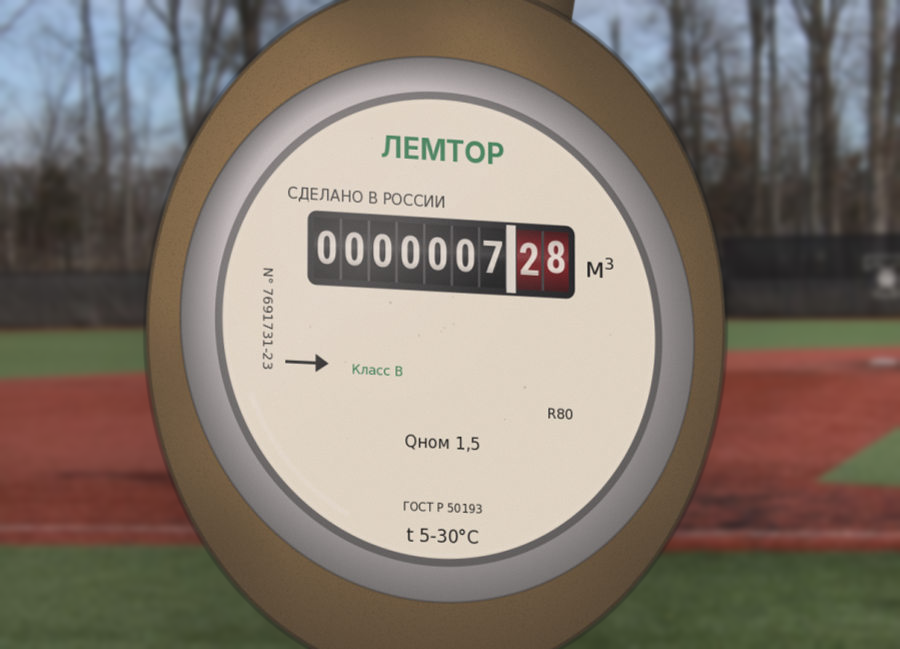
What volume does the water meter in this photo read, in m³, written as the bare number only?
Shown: 7.28
